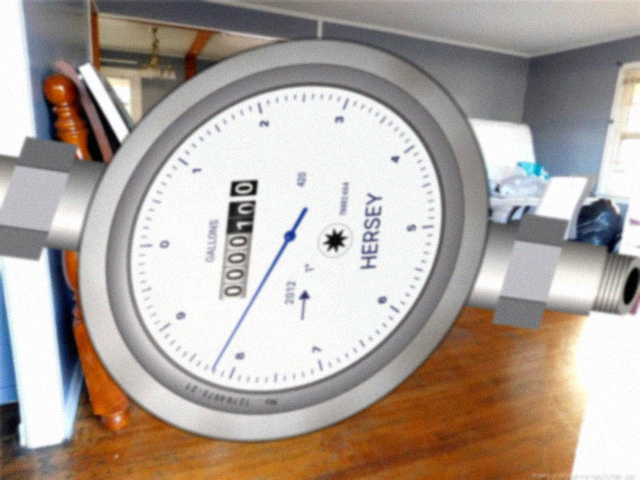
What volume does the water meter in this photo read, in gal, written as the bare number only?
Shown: 98.2
